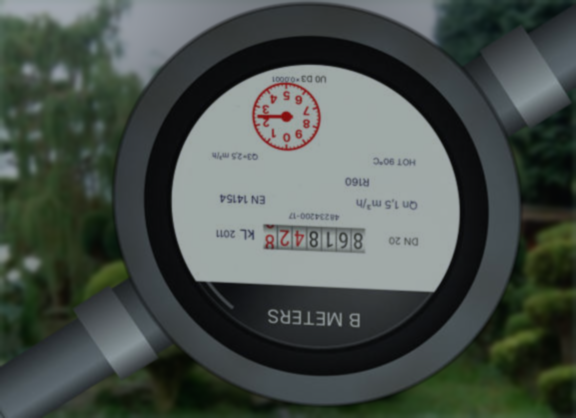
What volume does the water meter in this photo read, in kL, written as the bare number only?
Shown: 8618.4282
